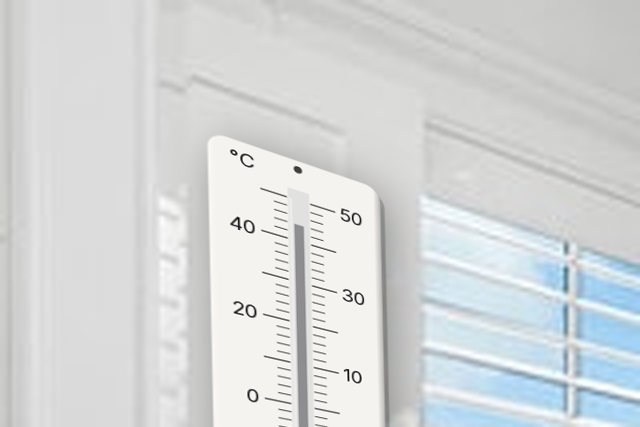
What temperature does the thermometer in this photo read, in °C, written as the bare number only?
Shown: 44
